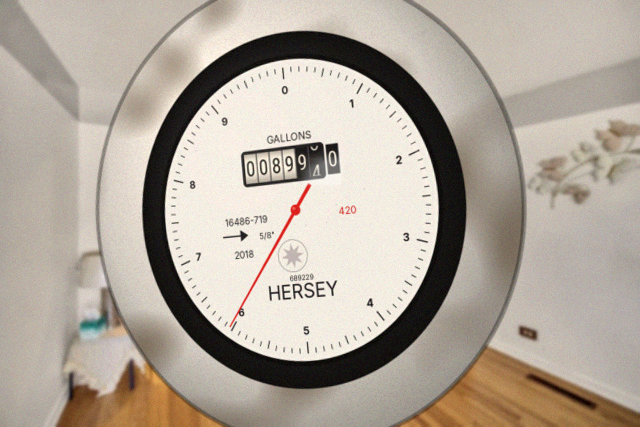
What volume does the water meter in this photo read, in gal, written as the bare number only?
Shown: 89936.0
